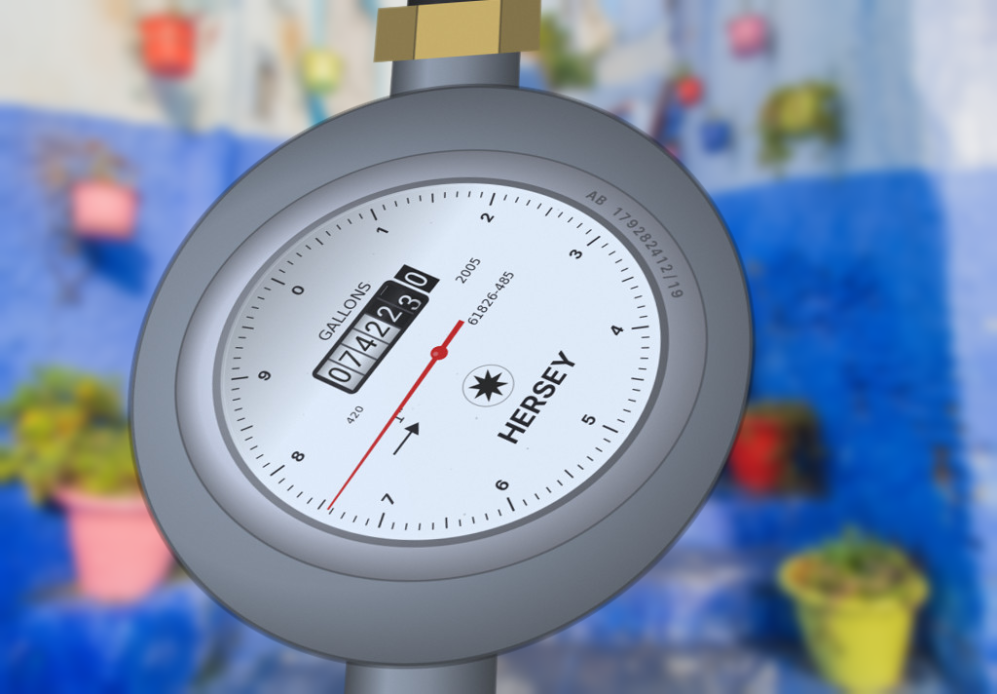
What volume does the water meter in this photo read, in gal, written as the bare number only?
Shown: 742227.4
